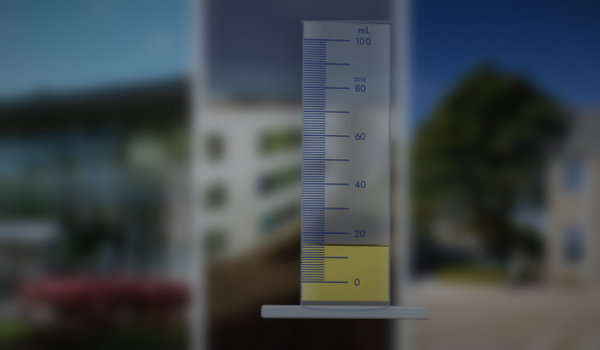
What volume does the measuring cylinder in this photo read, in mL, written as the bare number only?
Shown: 15
